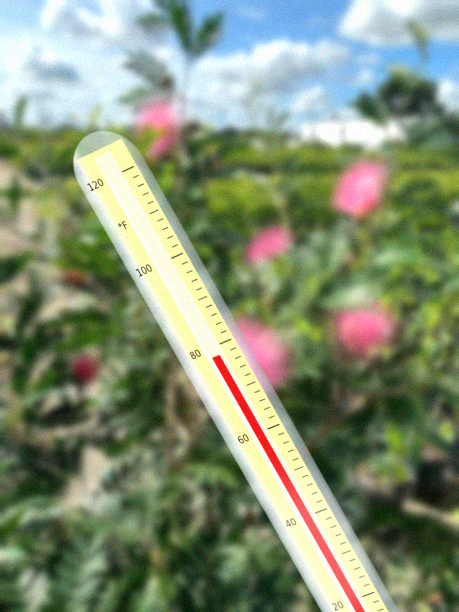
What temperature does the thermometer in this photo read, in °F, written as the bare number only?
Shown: 78
